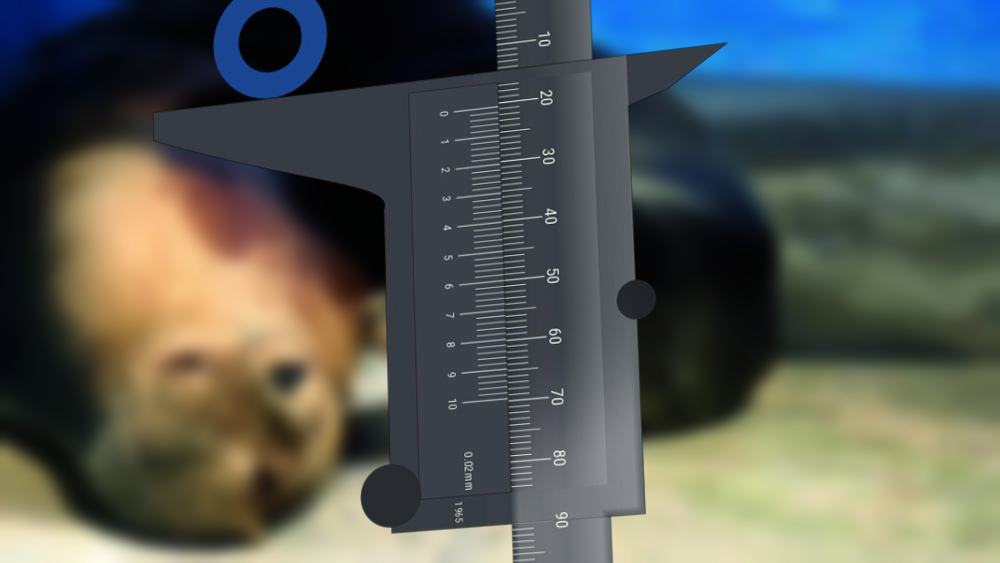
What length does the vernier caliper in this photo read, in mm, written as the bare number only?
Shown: 20.6
